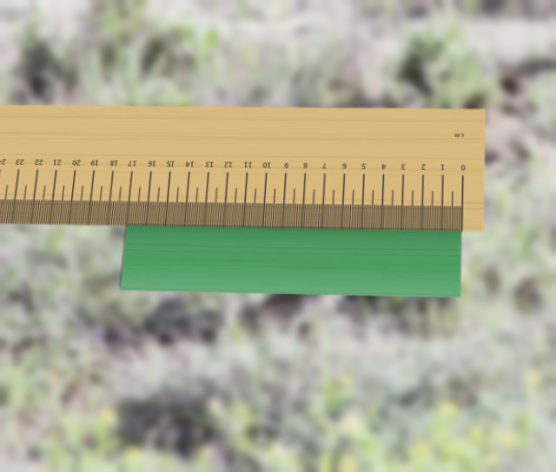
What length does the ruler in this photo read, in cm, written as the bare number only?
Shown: 17
